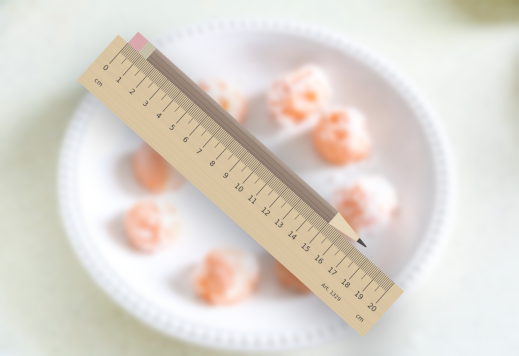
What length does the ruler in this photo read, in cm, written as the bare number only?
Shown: 17.5
